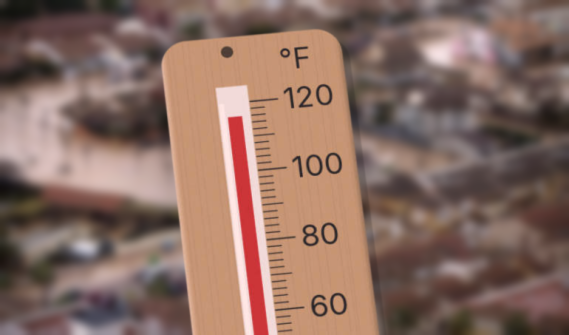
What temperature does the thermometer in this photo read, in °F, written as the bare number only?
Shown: 116
